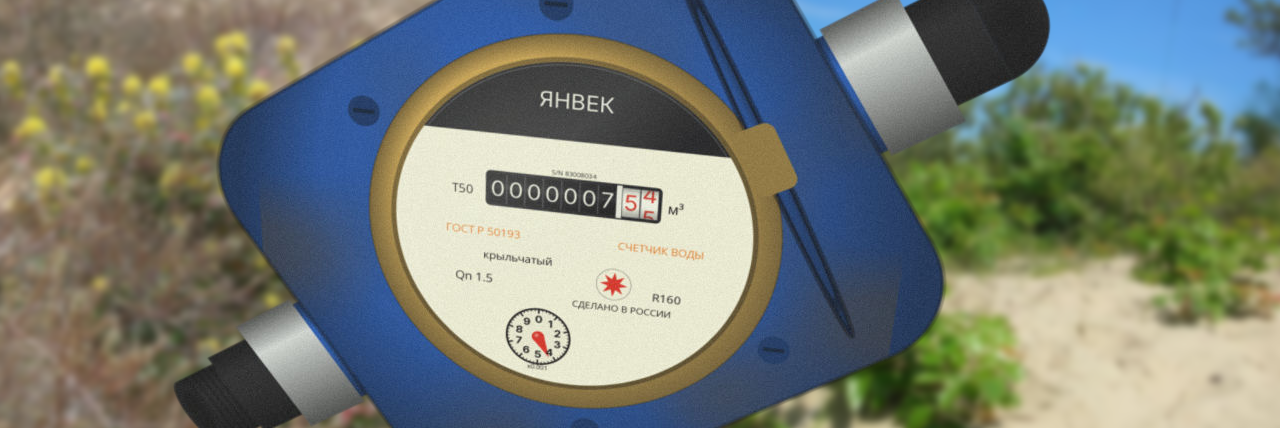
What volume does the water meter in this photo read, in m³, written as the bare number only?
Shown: 7.544
